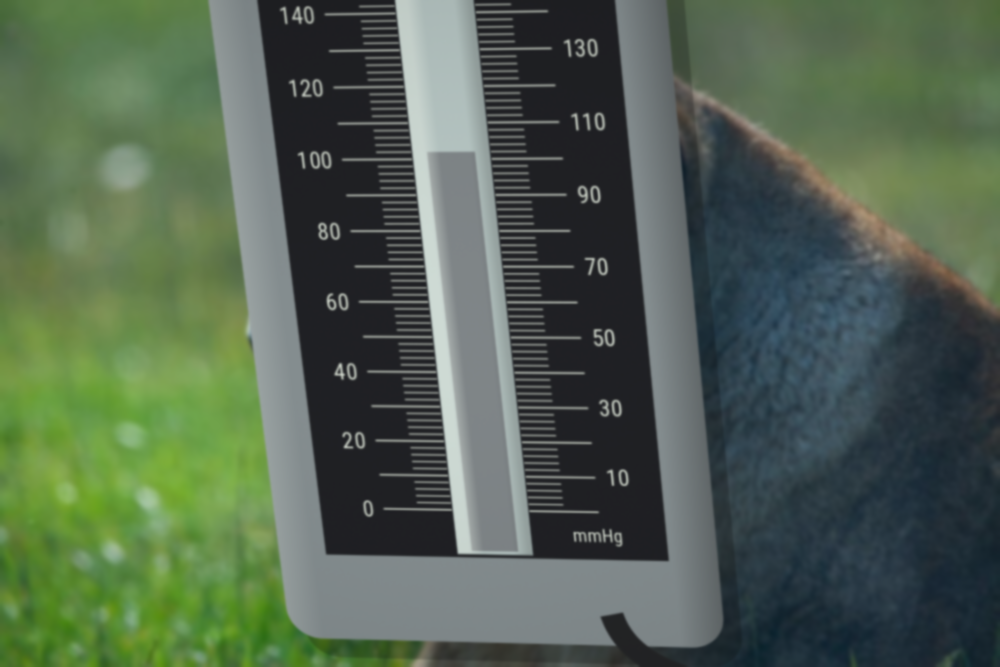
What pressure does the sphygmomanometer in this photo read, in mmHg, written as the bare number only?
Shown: 102
